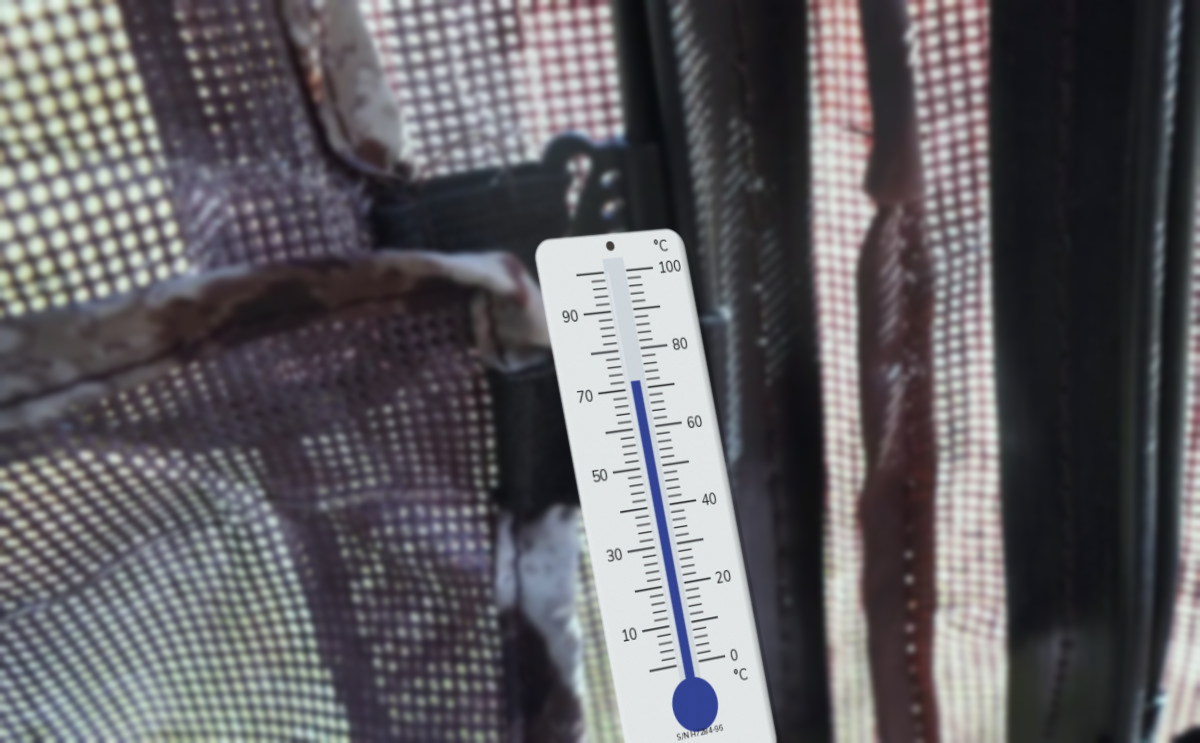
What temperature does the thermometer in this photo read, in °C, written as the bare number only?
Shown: 72
